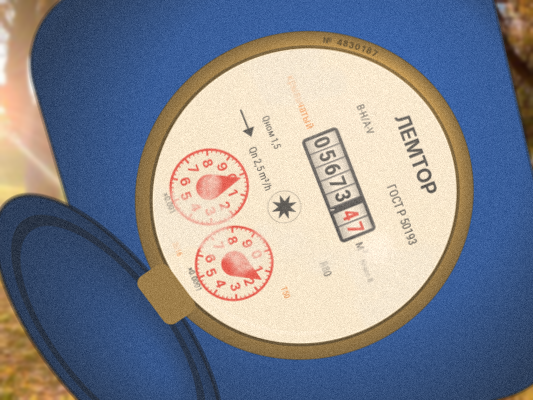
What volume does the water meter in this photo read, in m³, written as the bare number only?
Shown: 5673.4701
